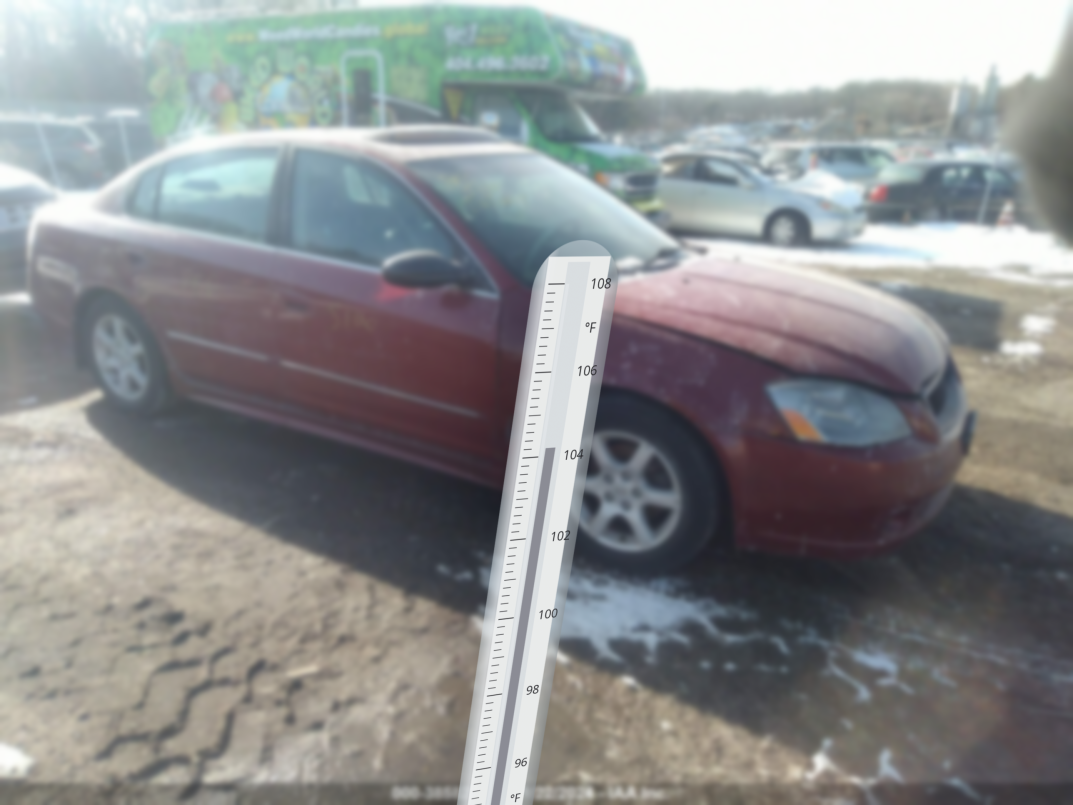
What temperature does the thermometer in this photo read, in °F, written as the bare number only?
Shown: 104.2
